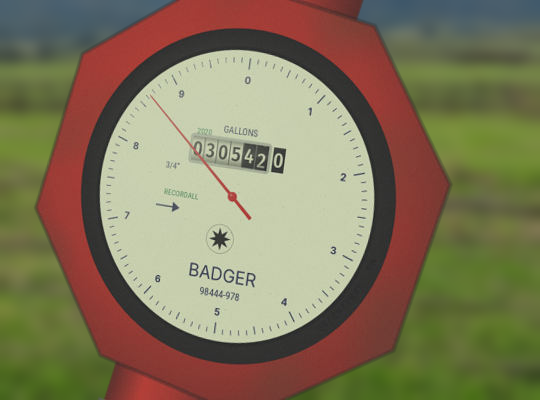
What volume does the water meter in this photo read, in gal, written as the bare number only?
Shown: 305418.6
